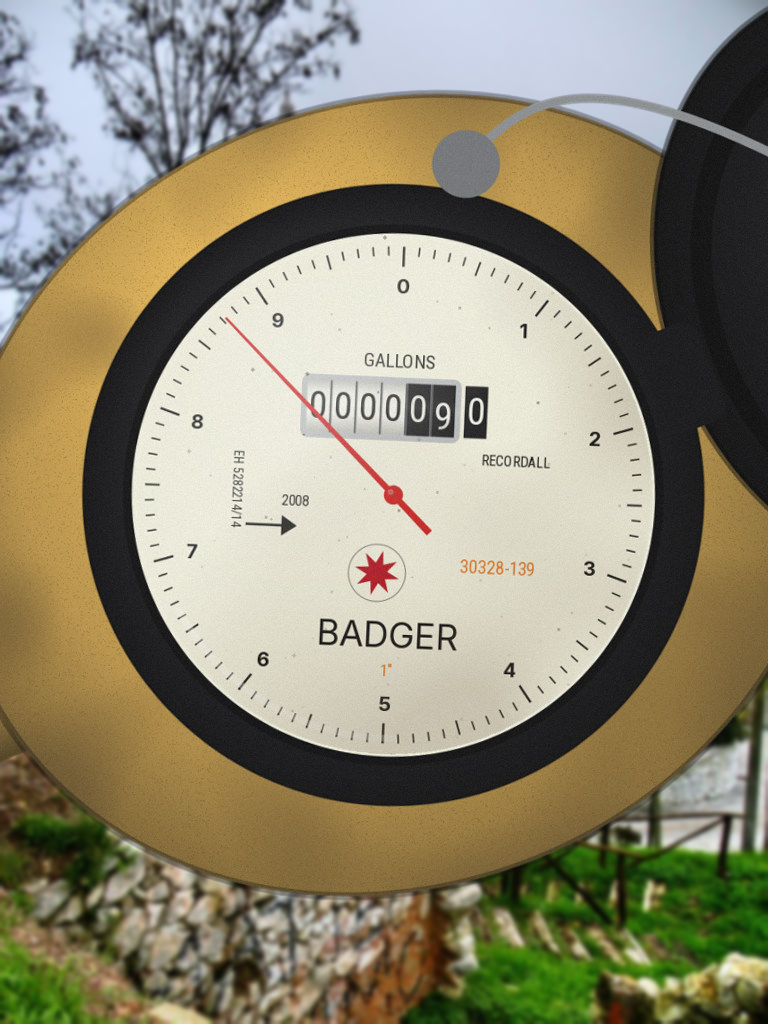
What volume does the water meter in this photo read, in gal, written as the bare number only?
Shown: 88.7
